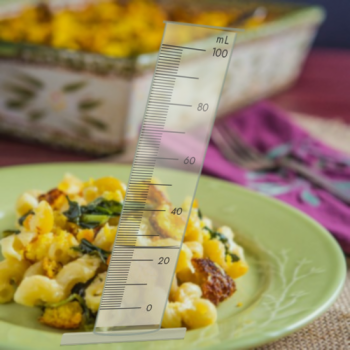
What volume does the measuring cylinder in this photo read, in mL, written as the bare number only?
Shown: 25
